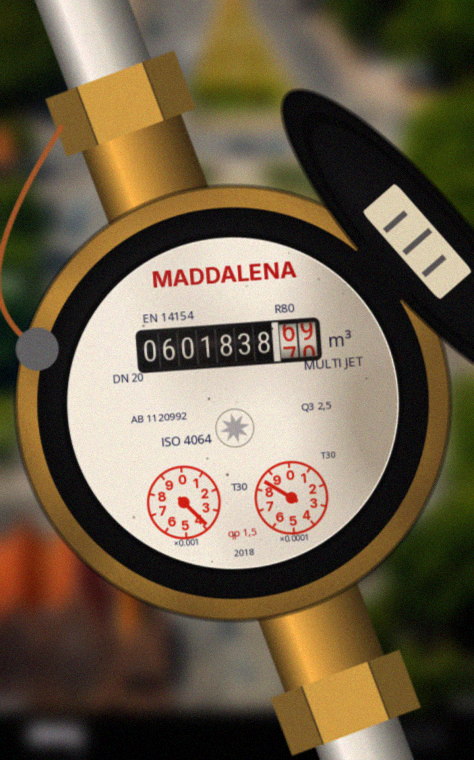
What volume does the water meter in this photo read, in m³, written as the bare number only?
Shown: 601838.6938
